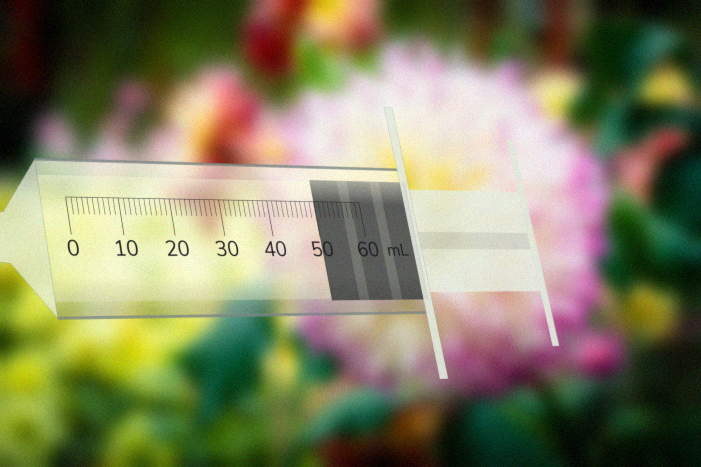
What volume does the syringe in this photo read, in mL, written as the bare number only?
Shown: 50
